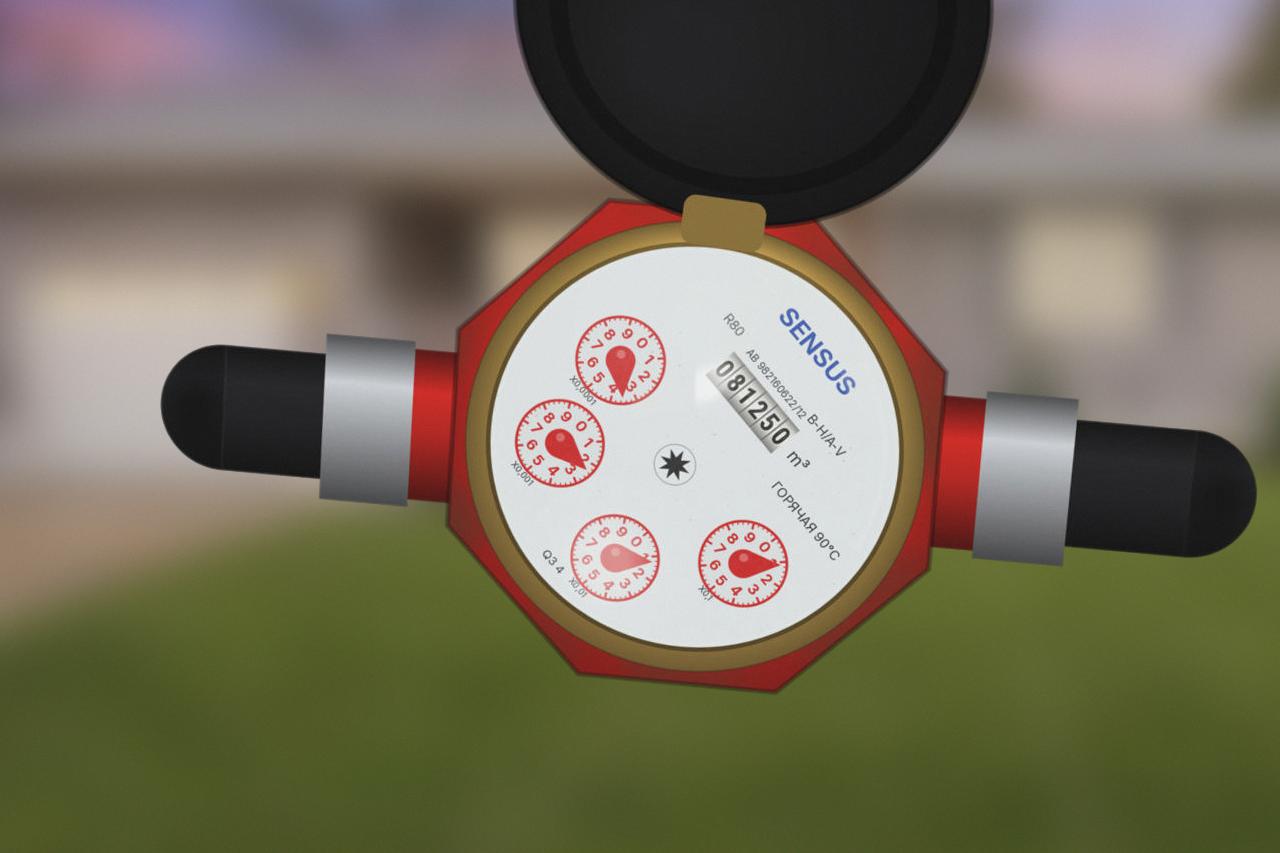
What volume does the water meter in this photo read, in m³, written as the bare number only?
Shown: 81250.1123
